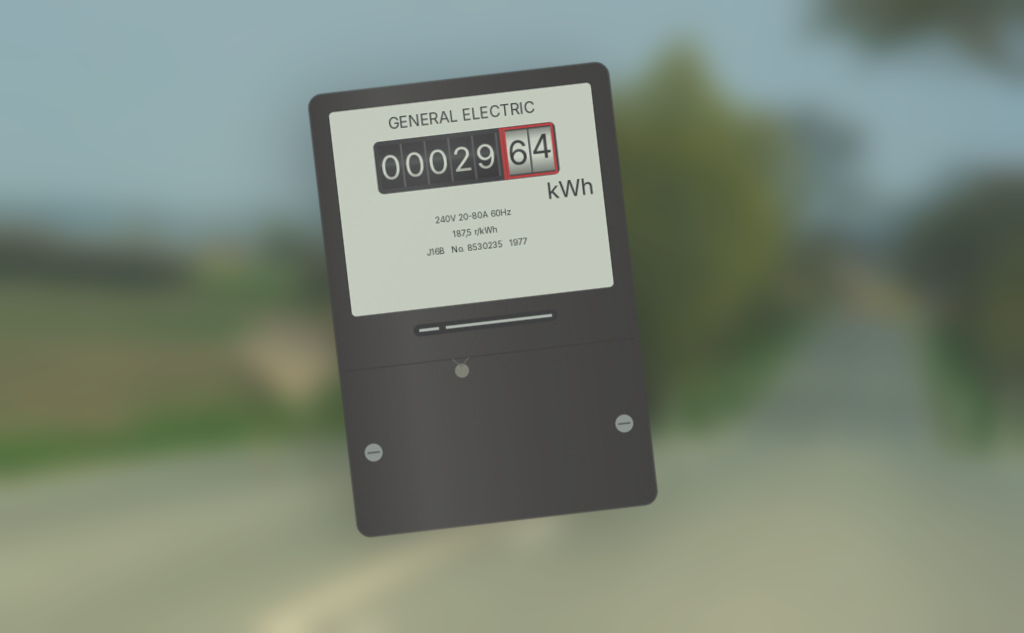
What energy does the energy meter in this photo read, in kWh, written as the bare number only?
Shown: 29.64
